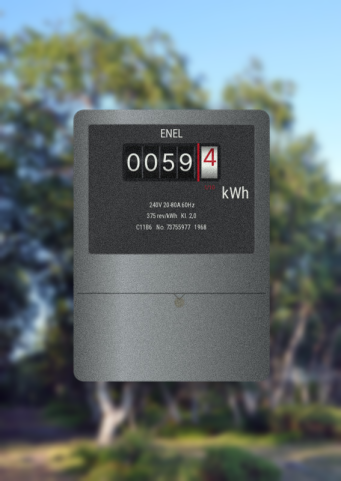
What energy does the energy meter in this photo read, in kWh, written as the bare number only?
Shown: 59.4
